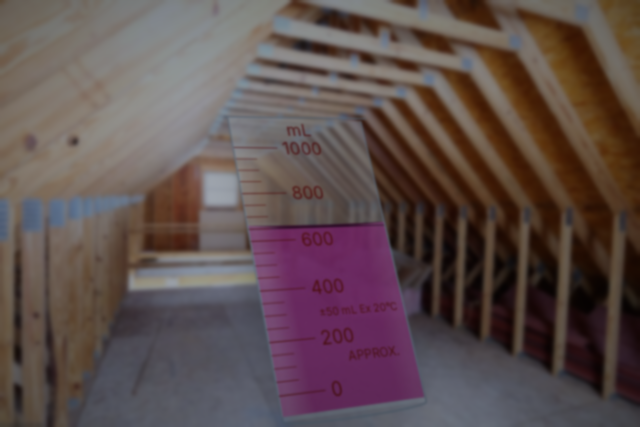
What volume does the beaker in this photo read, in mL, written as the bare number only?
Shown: 650
